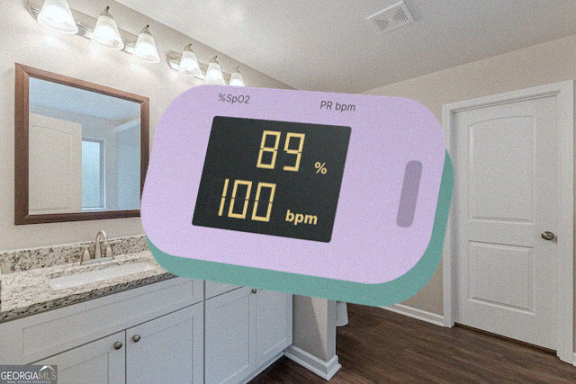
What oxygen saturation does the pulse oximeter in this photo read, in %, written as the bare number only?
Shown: 89
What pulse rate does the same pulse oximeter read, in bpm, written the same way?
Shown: 100
